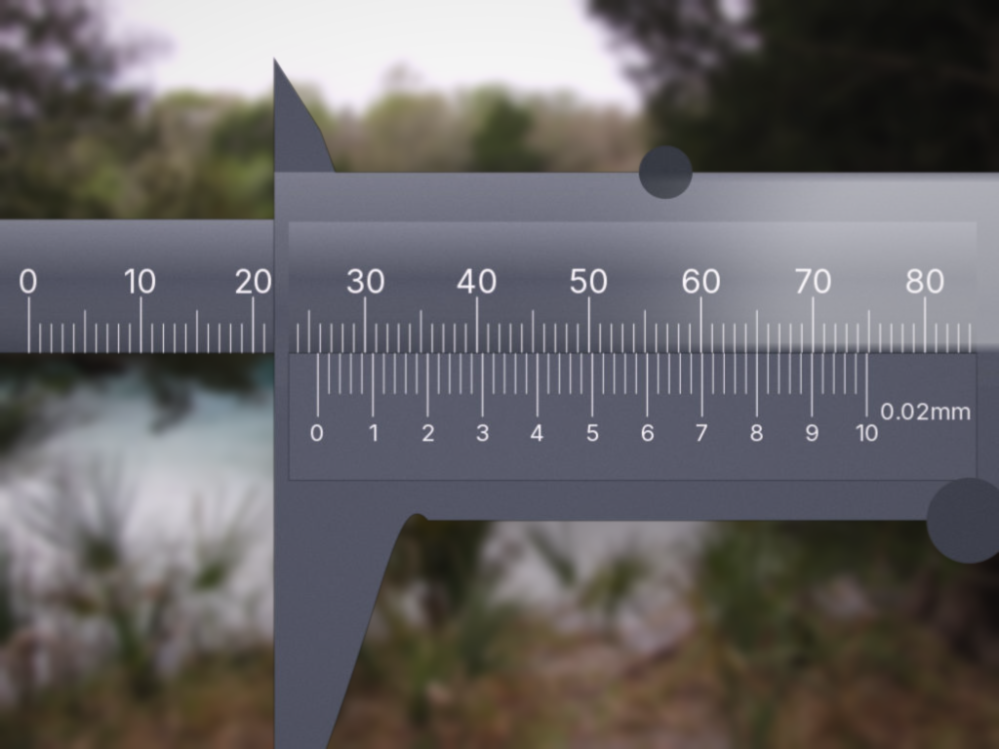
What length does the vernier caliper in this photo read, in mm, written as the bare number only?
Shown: 25.8
